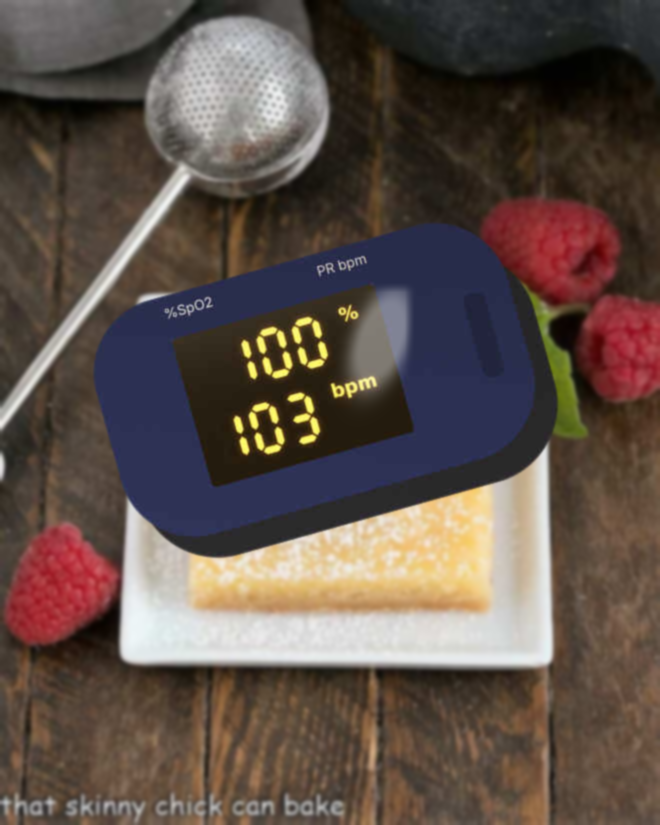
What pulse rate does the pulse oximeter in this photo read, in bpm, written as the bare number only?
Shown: 103
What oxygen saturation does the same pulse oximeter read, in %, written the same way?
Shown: 100
